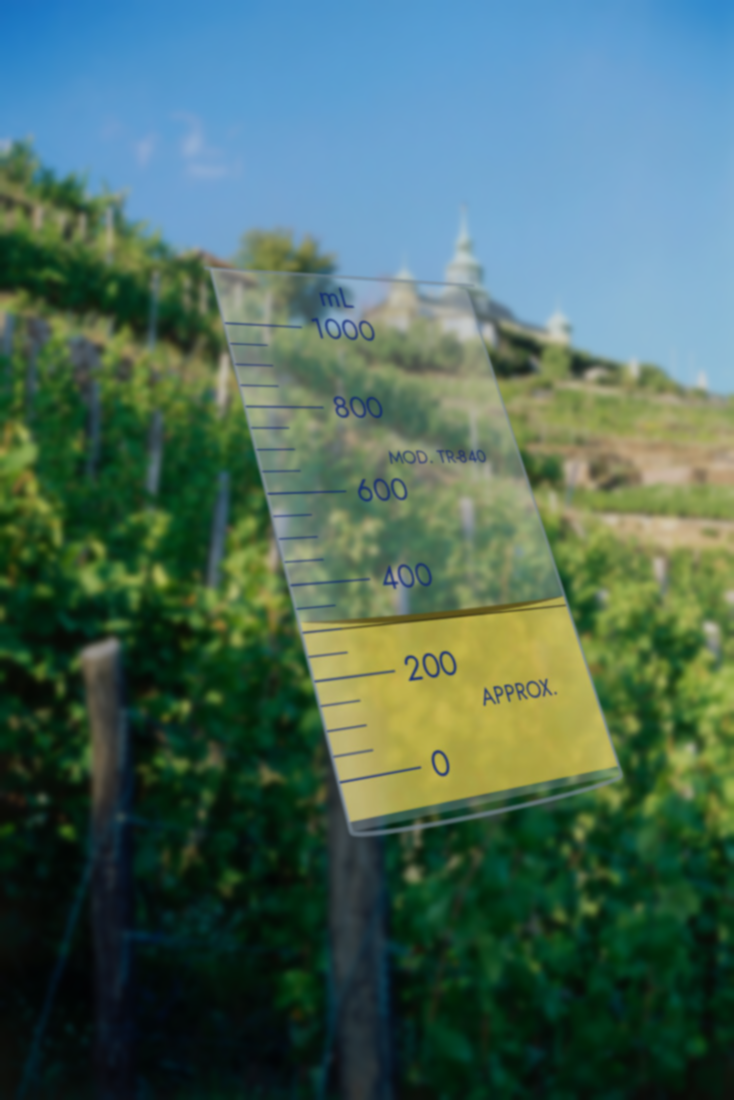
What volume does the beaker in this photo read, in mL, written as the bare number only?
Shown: 300
